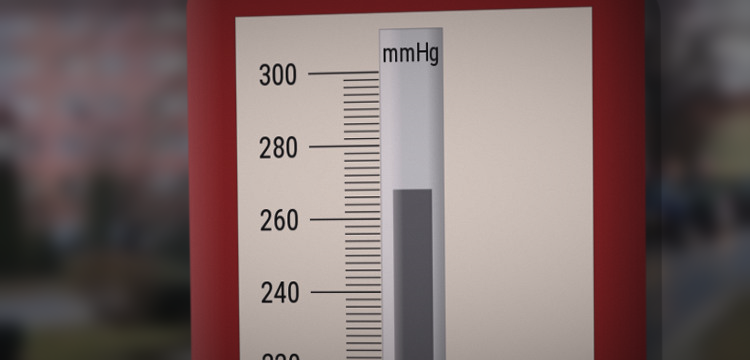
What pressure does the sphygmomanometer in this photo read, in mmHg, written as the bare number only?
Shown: 268
